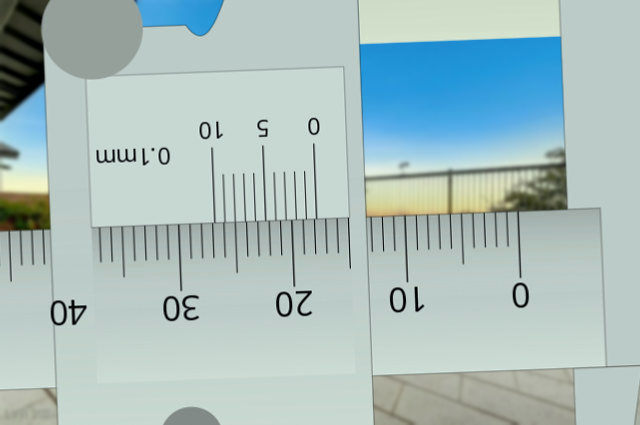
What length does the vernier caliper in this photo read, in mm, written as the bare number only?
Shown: 17.8
